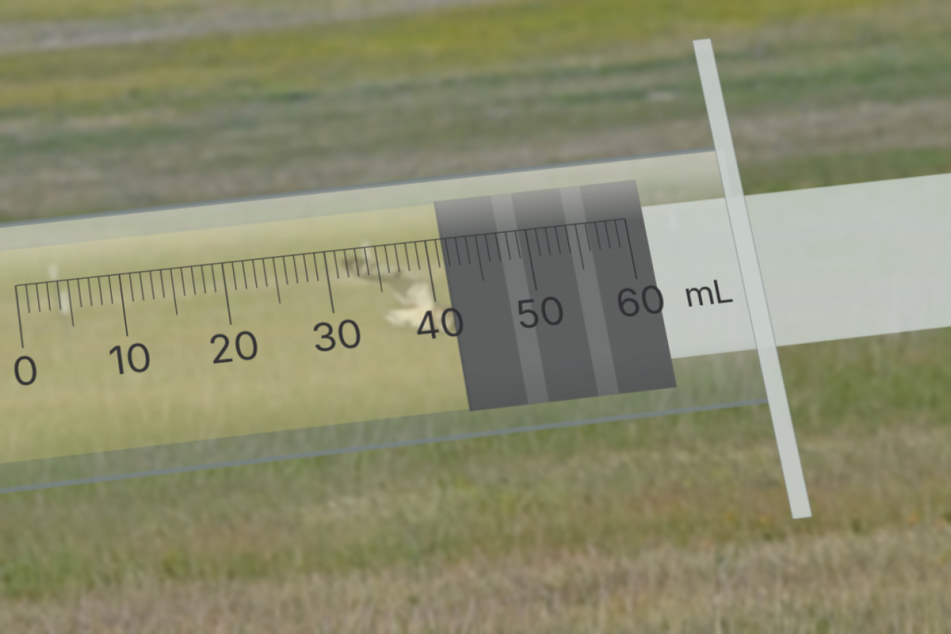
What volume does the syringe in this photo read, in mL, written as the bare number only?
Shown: 41.5
